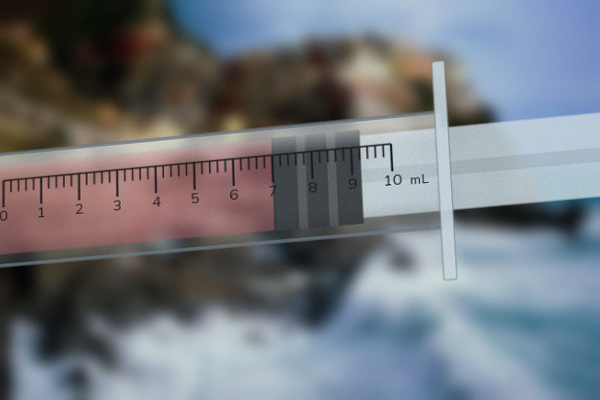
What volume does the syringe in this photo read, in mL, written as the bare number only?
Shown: 7
